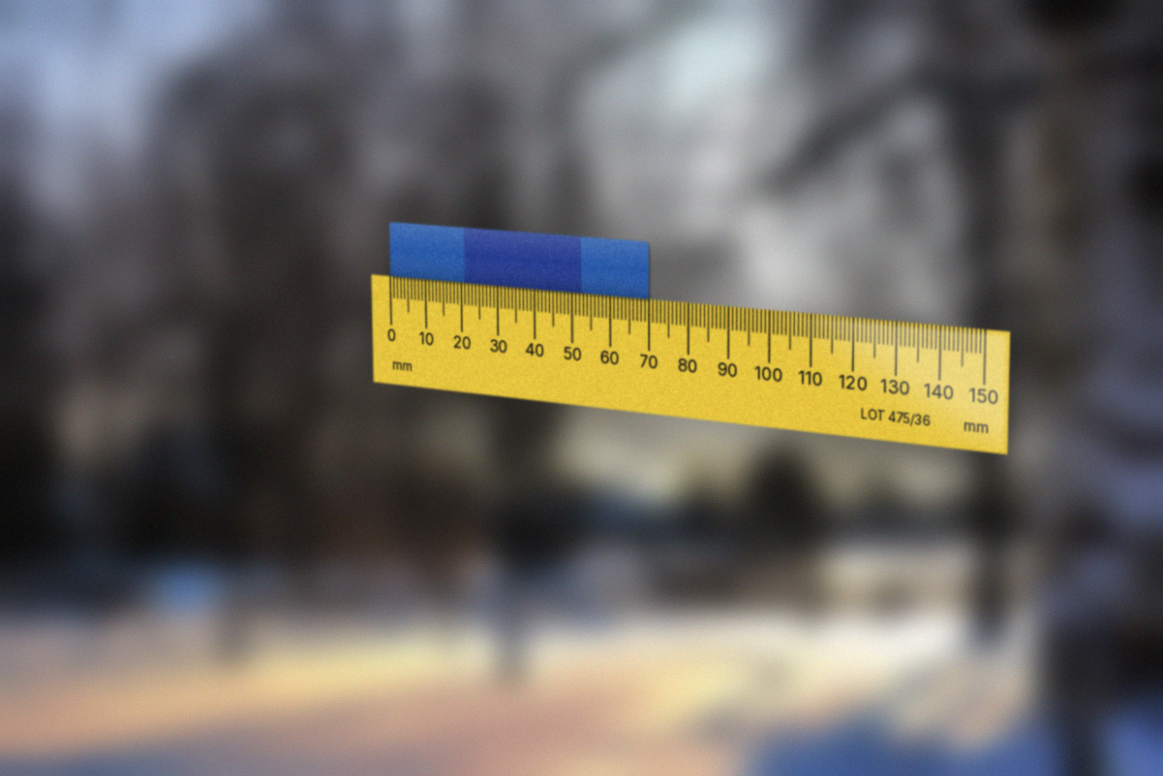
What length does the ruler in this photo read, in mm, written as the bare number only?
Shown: 70
